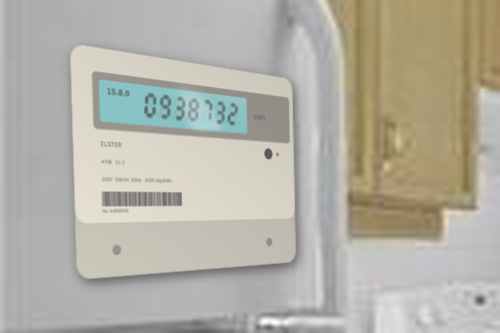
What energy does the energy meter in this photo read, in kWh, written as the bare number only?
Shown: 938732
